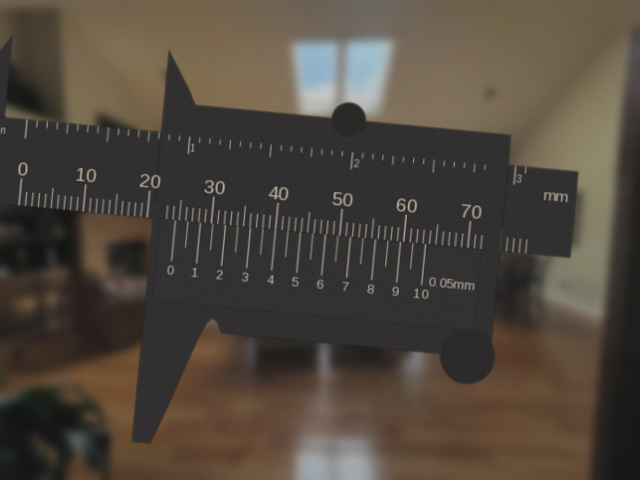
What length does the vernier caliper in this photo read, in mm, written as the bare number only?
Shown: 24.4
